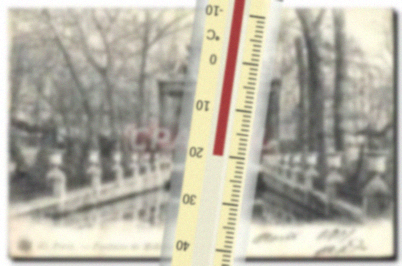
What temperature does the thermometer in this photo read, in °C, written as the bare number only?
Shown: 20
